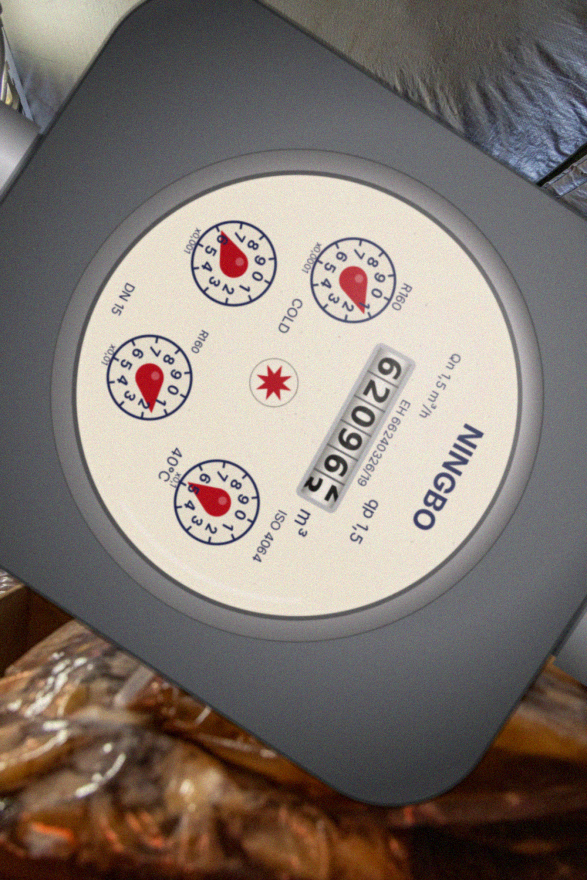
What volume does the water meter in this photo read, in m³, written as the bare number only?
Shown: 620962.5161
